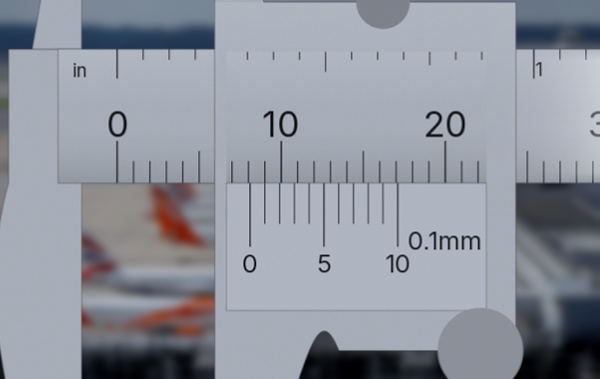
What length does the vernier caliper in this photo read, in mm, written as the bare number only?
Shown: 8.1
